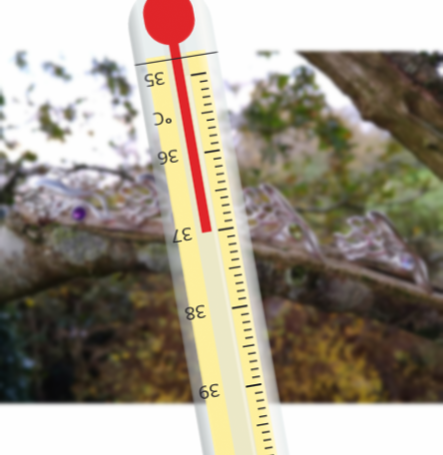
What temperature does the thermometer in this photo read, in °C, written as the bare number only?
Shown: 37
